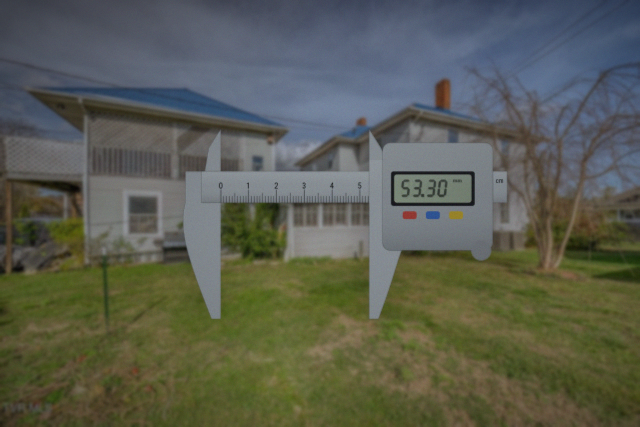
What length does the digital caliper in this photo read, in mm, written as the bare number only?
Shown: 53.30
